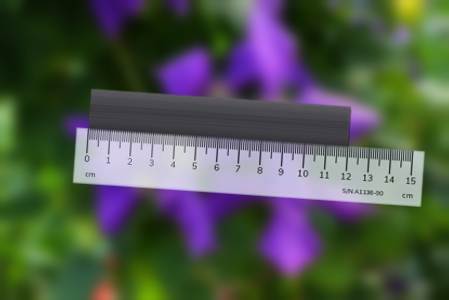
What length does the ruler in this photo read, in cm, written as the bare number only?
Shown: 12
